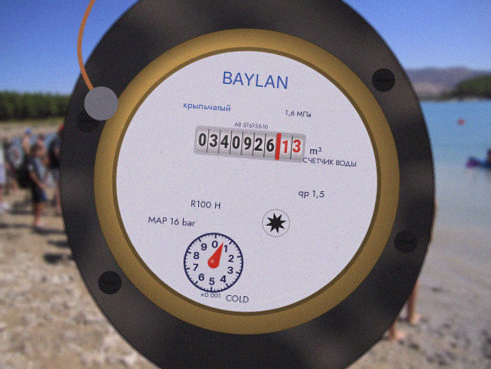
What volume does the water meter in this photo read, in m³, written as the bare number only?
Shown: 340926.130
